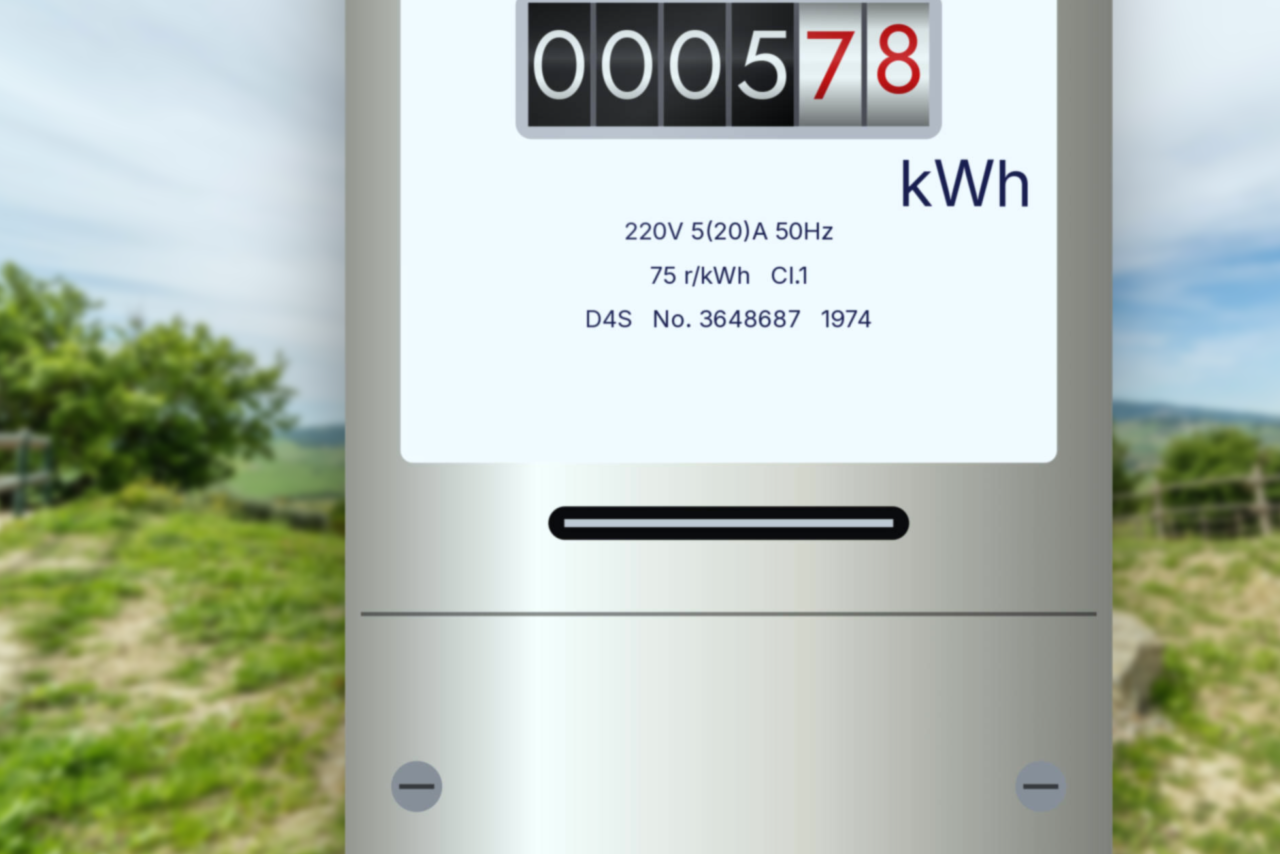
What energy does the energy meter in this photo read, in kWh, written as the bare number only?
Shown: 5.78
